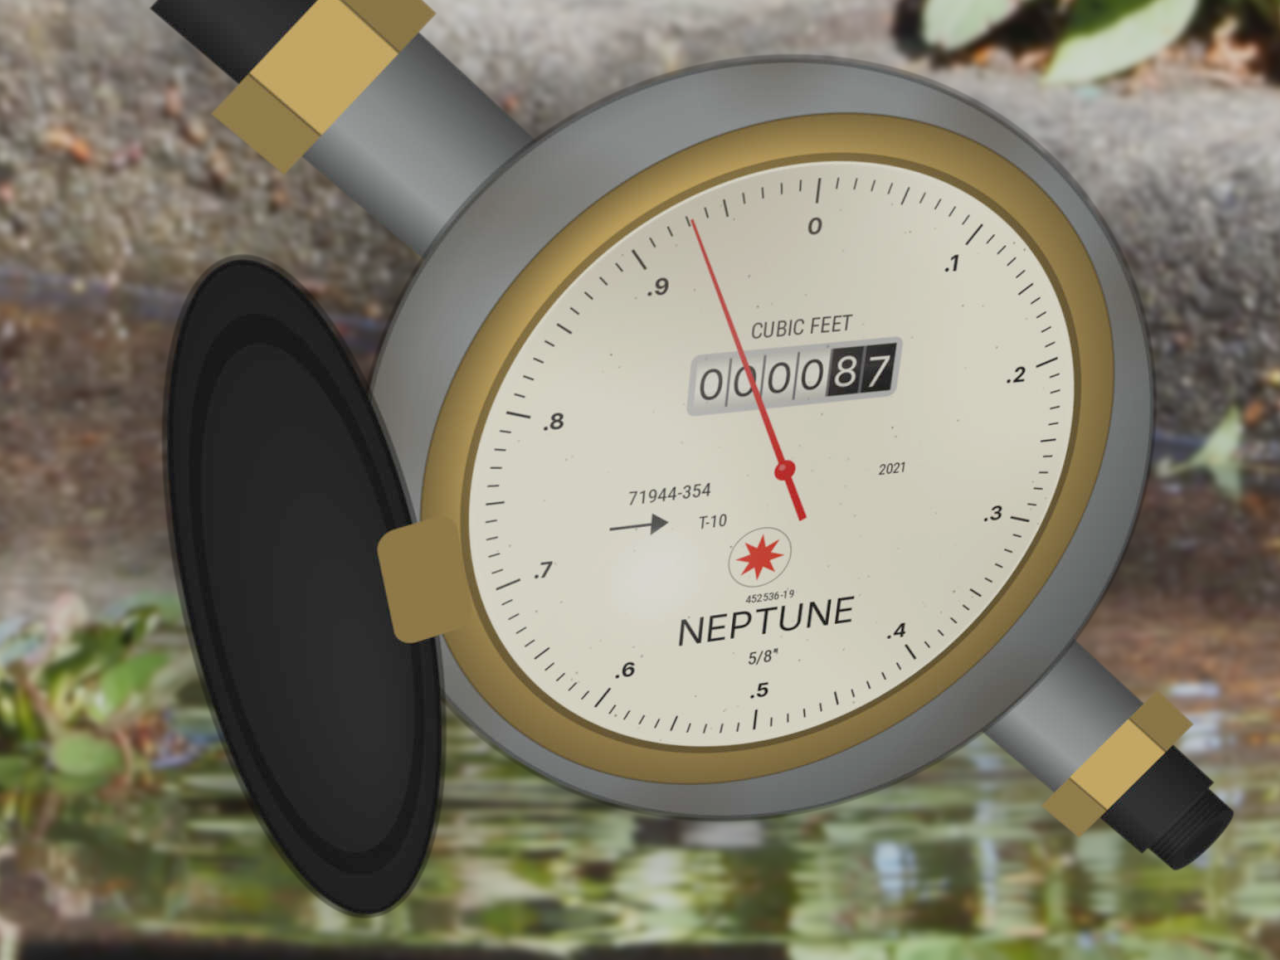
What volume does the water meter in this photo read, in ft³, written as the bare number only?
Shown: 86.93
